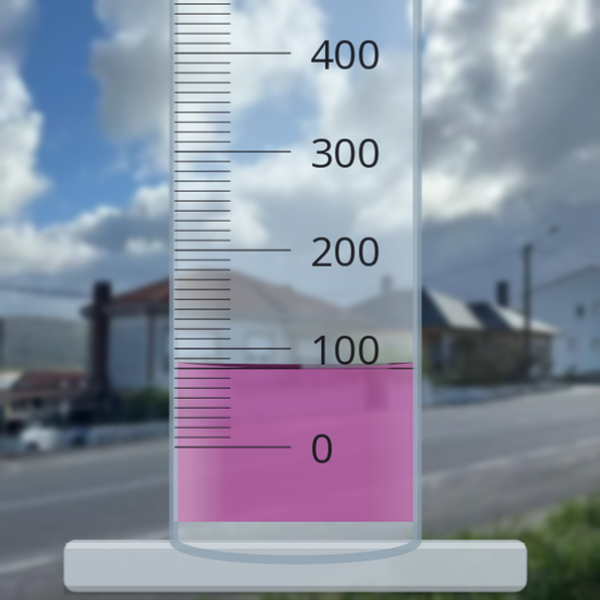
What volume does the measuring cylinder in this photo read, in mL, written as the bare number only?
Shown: 80
